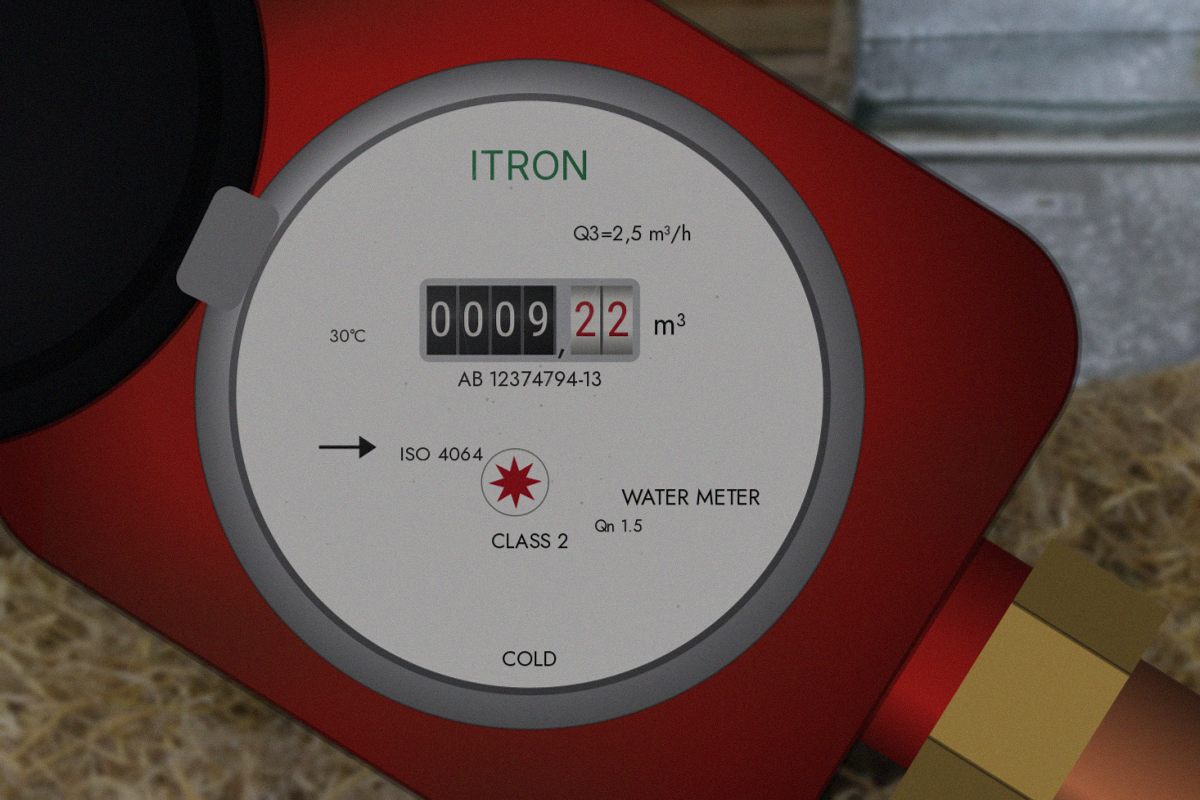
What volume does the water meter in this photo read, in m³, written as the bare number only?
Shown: 9.22
